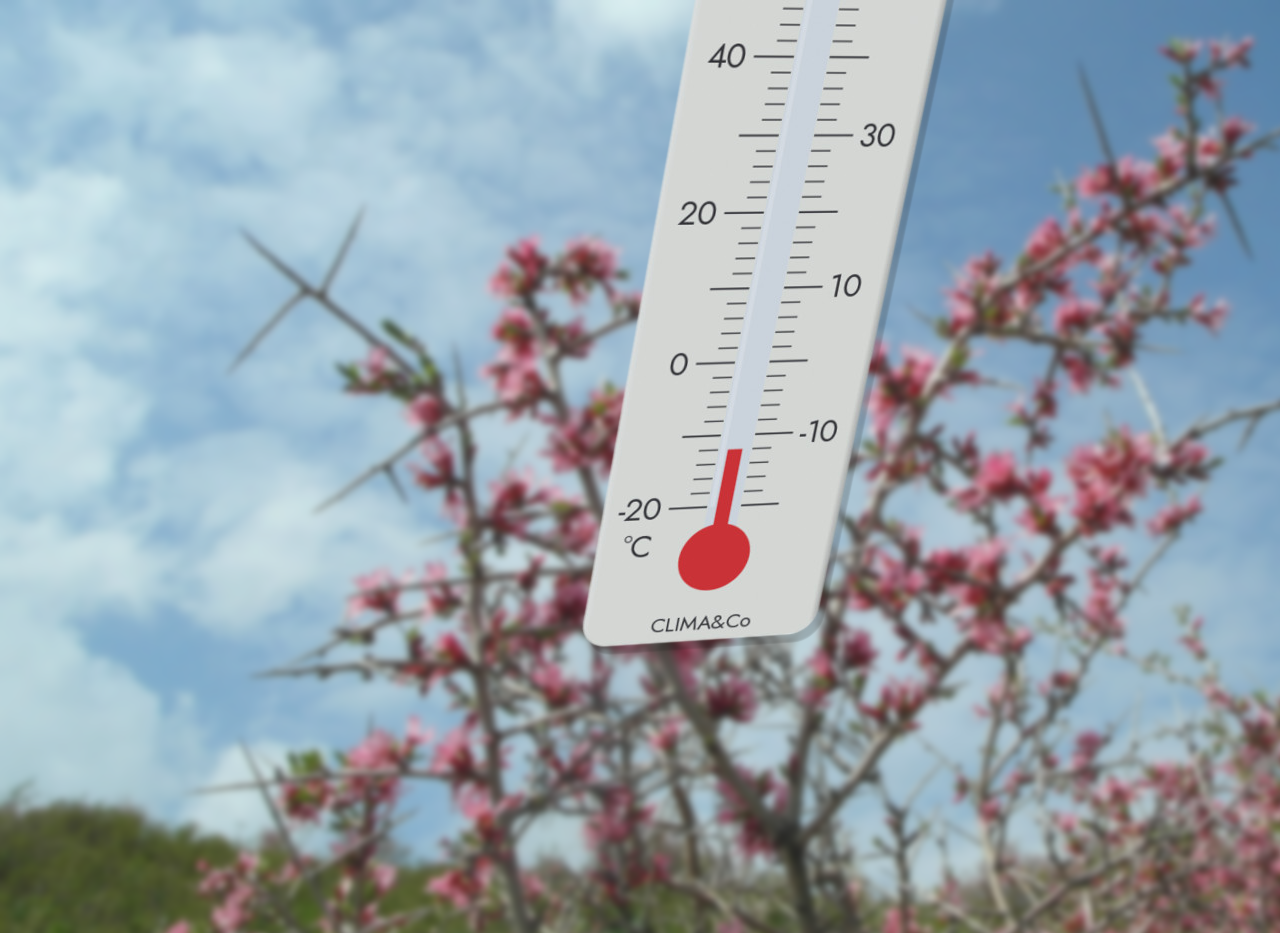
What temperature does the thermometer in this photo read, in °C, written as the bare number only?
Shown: -12
